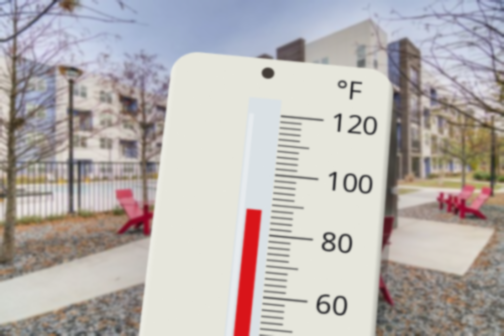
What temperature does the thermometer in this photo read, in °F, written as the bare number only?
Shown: 88
